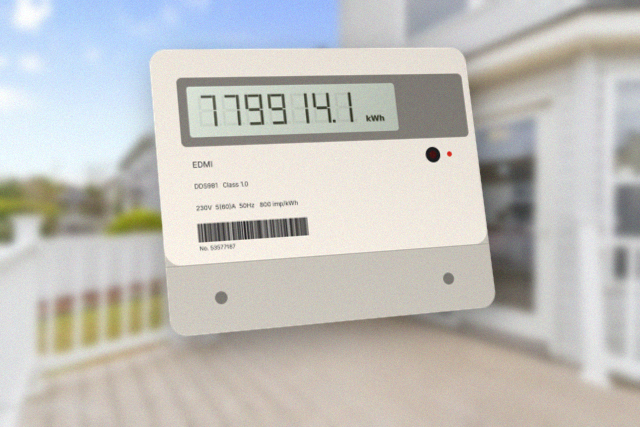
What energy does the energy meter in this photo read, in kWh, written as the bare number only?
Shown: 779914.1
